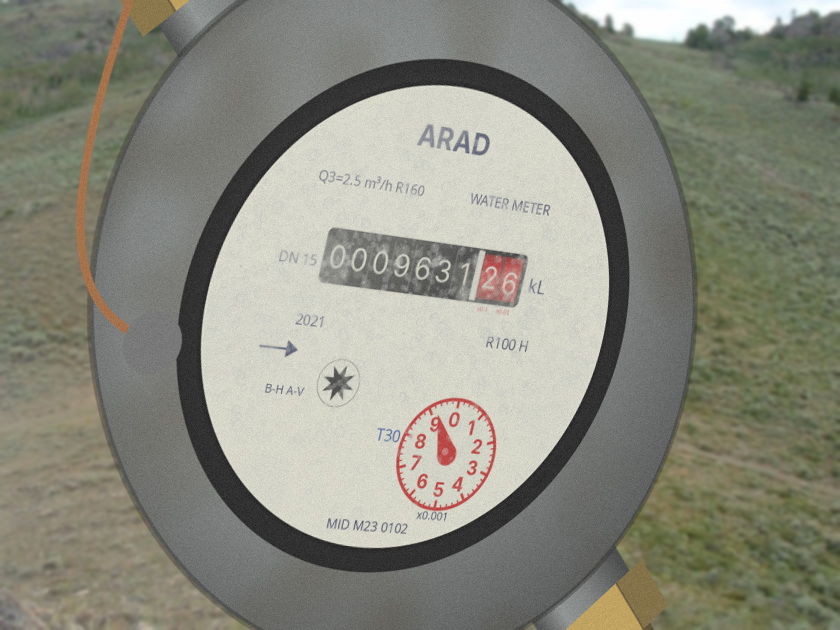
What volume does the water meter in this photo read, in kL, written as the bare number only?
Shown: 9631.259
